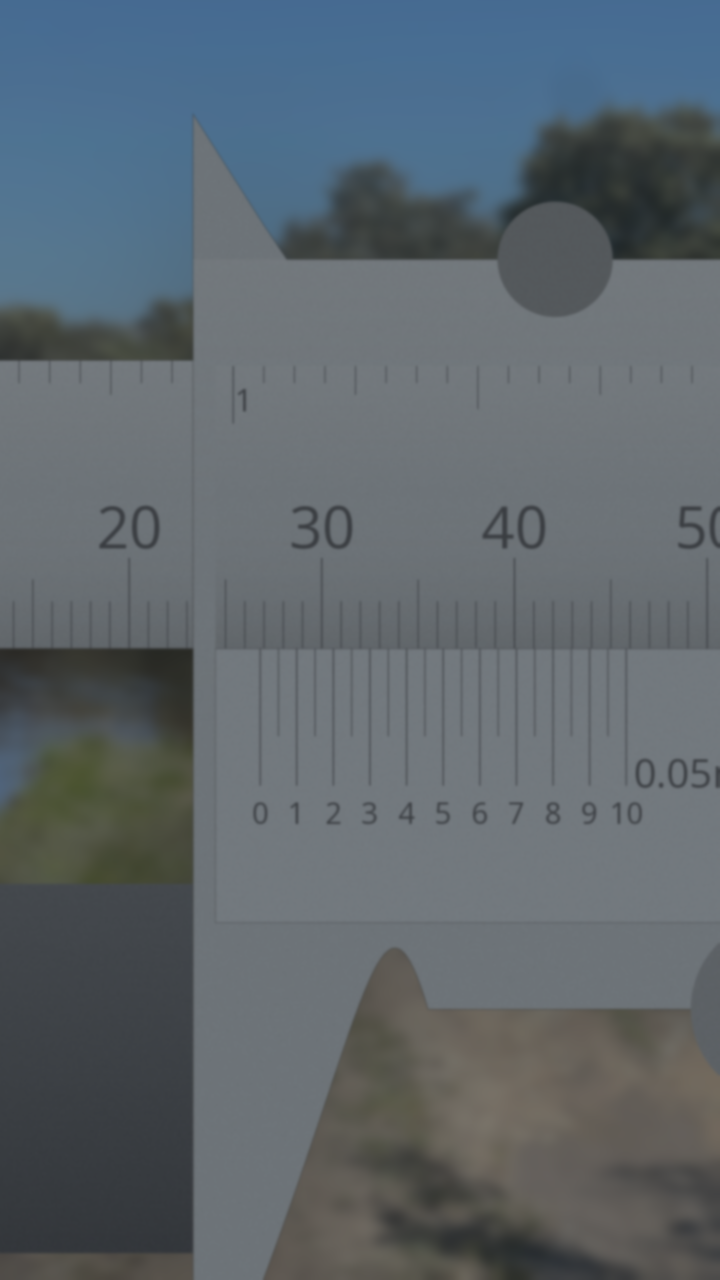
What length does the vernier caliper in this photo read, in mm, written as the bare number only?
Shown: 26.8
